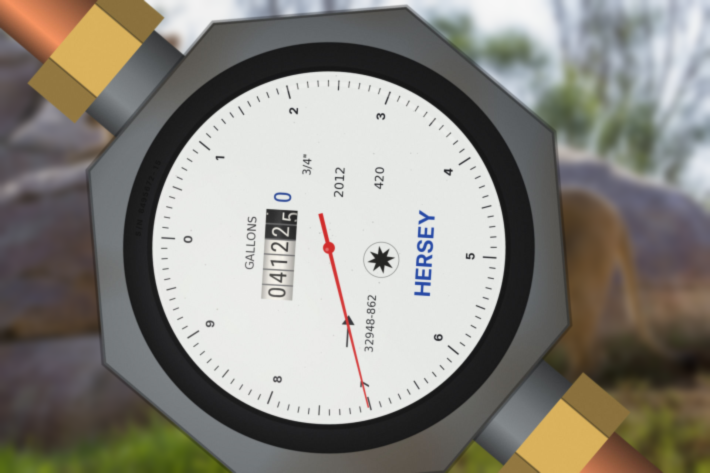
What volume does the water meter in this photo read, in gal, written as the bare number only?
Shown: 412247.0
